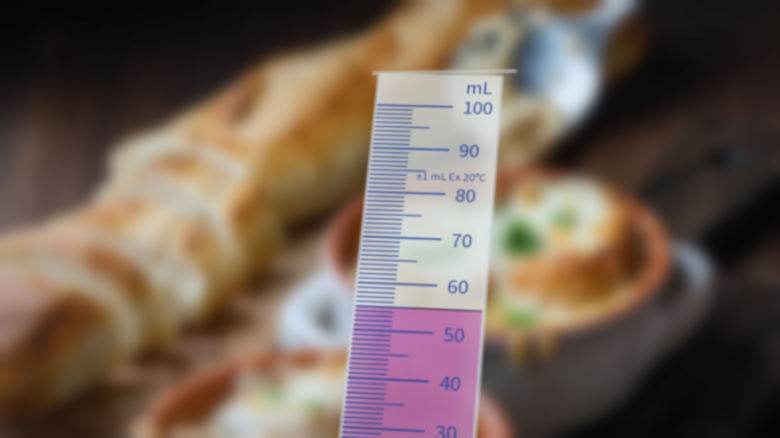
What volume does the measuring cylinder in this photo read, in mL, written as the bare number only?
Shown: 55
